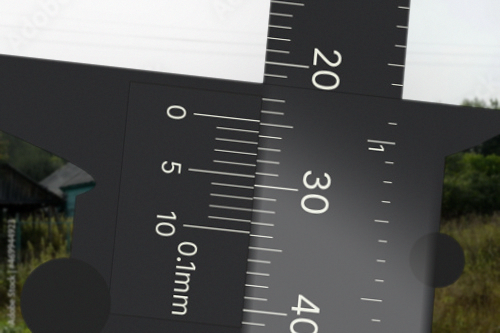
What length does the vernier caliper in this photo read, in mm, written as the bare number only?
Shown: 24.8
